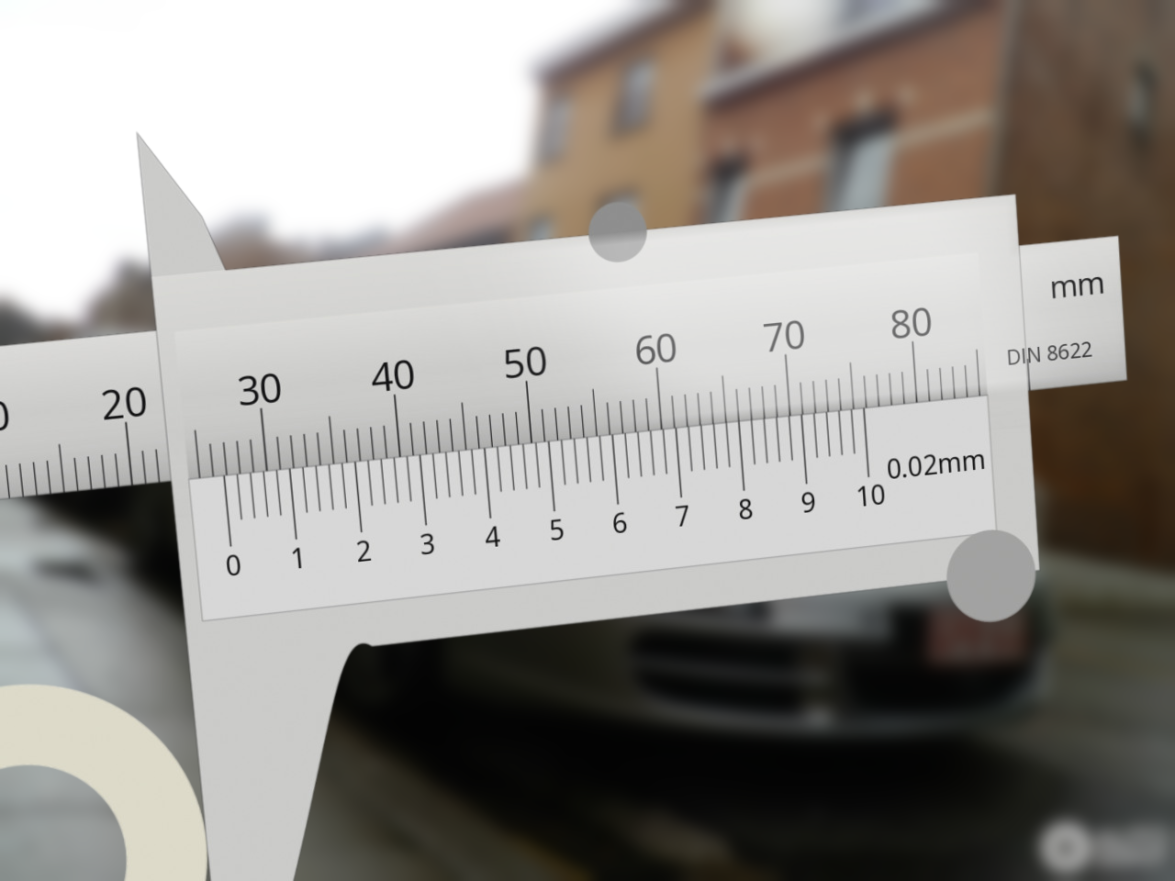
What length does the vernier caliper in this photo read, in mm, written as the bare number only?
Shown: 26.8
